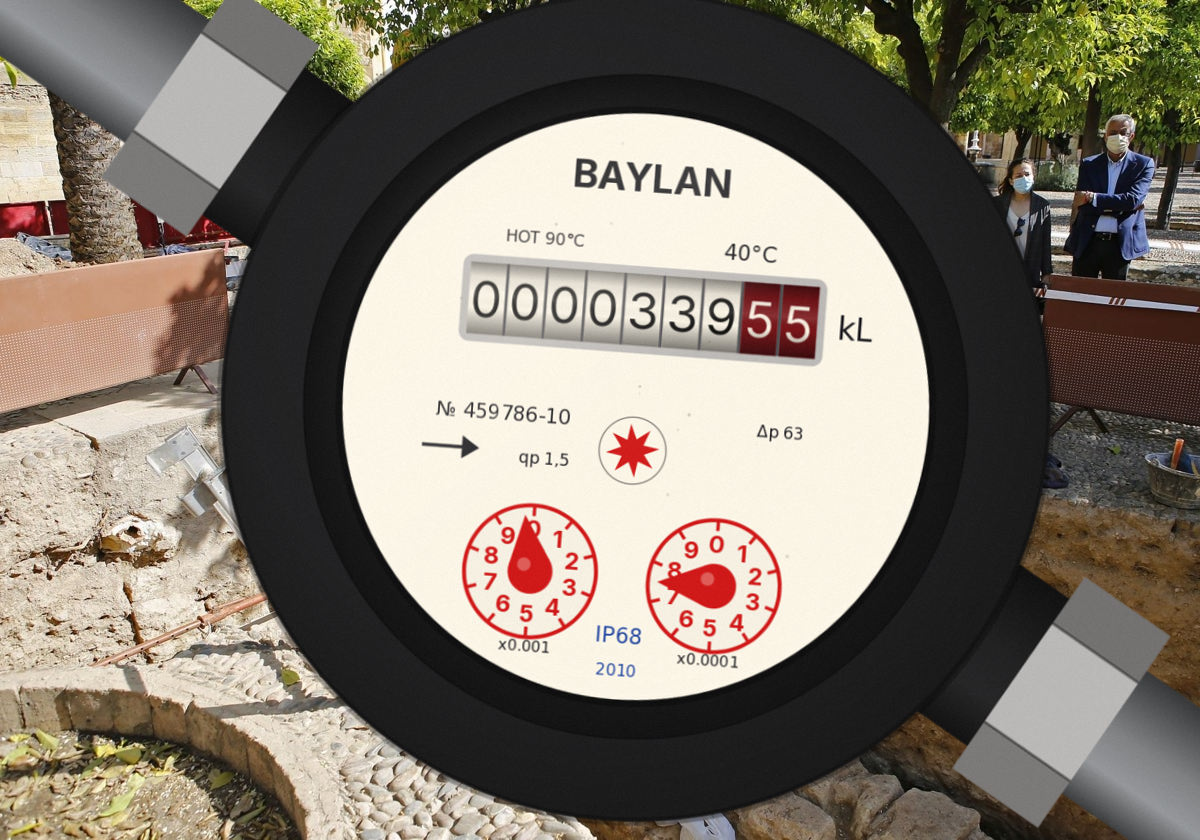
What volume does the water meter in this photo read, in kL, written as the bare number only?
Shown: 339.5497
